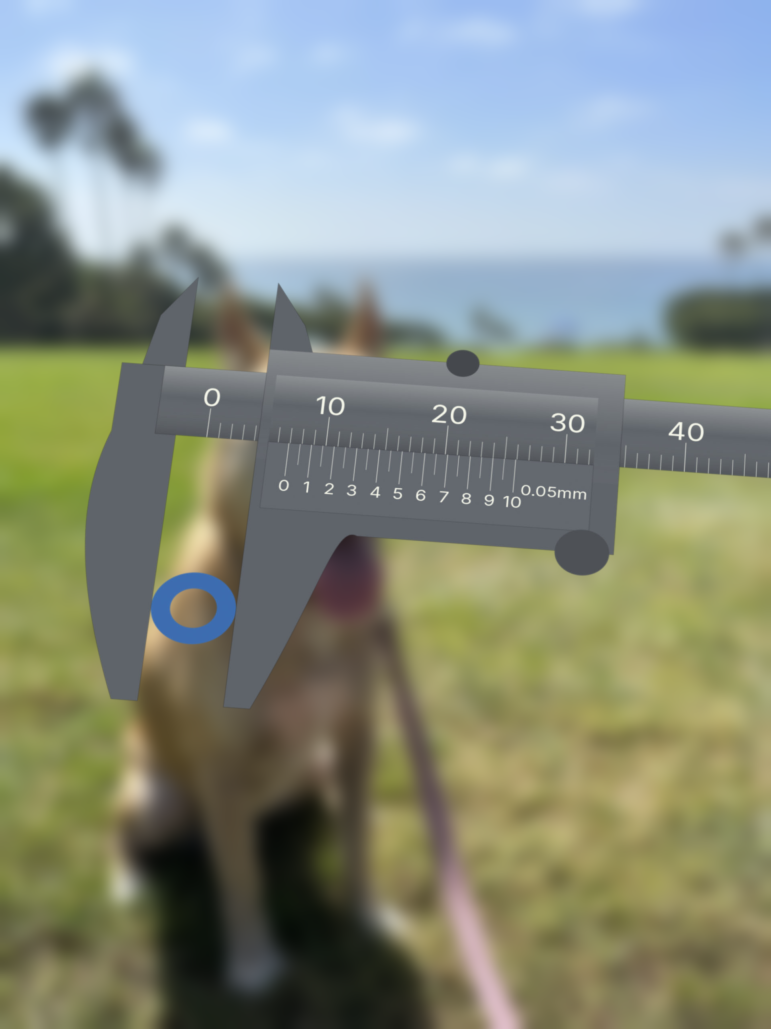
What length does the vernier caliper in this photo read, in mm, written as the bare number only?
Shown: 6.9
